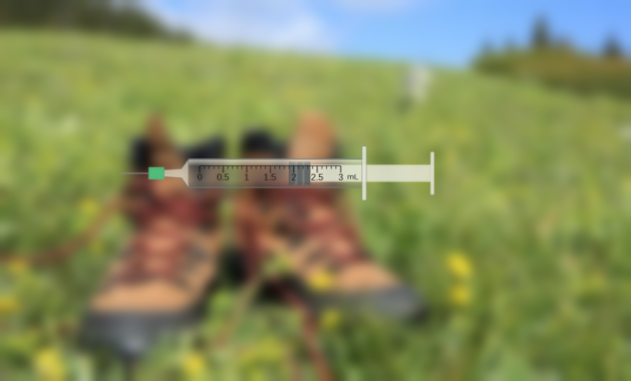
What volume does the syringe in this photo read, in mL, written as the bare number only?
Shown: 1.9
